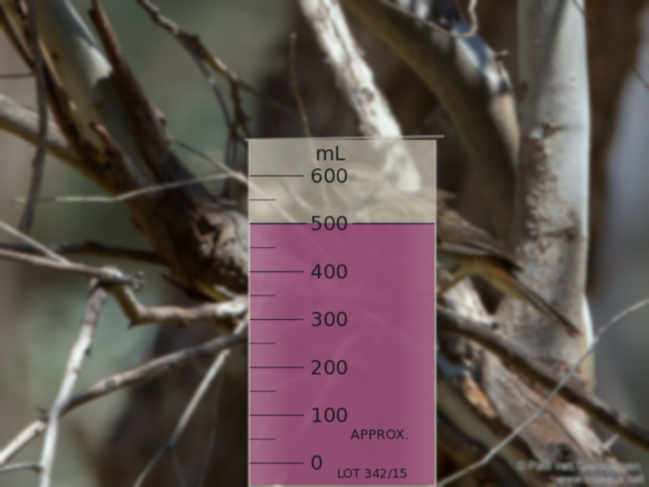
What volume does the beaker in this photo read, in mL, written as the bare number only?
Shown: 500
